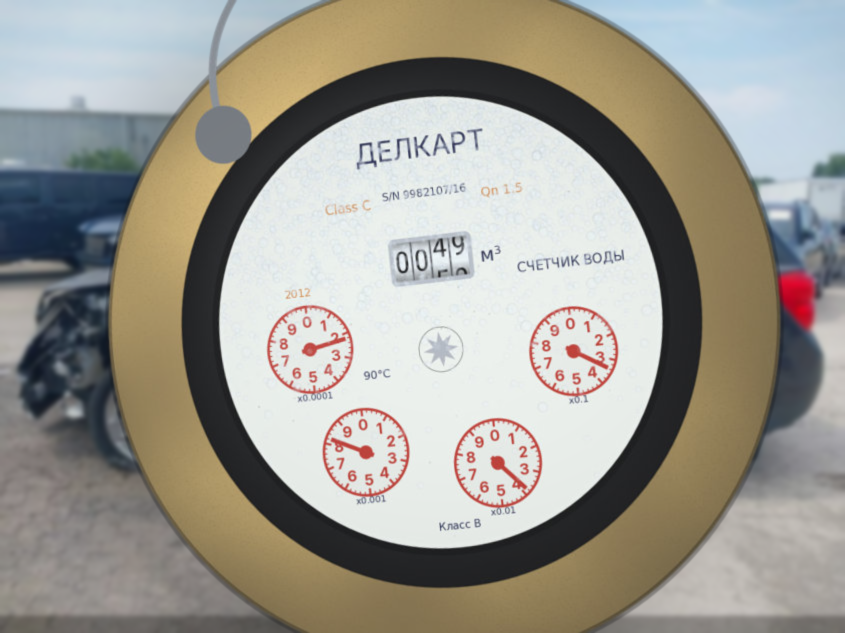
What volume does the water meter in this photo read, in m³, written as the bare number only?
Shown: 49.3382
